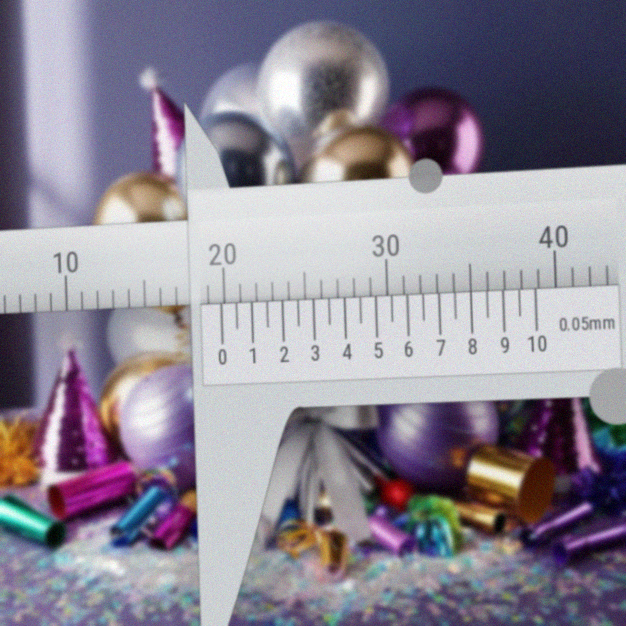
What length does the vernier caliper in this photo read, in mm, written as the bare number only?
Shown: 19.8
